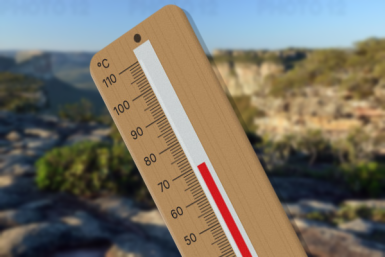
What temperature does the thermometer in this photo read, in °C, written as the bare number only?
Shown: 70
